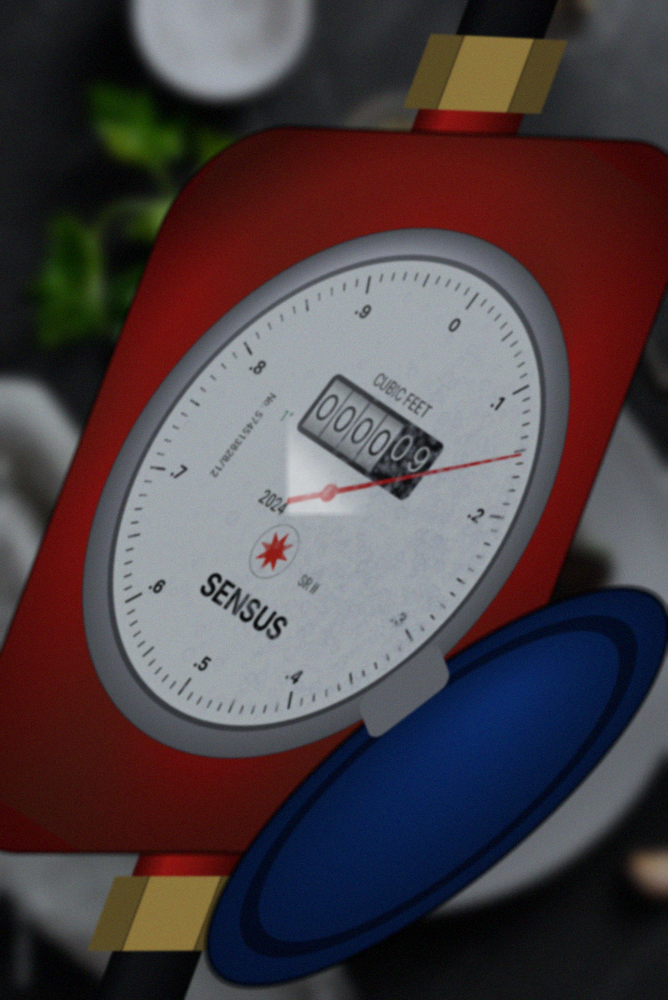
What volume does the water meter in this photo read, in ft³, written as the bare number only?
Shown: 9.15
